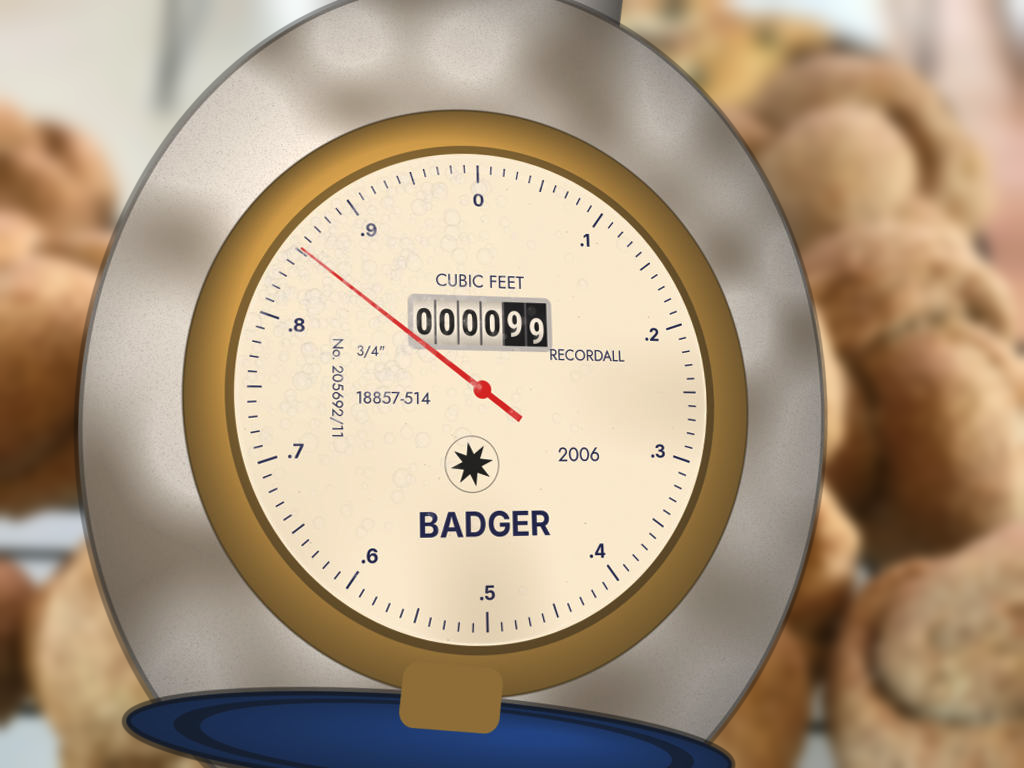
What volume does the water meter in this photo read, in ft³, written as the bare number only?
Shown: 98.85
